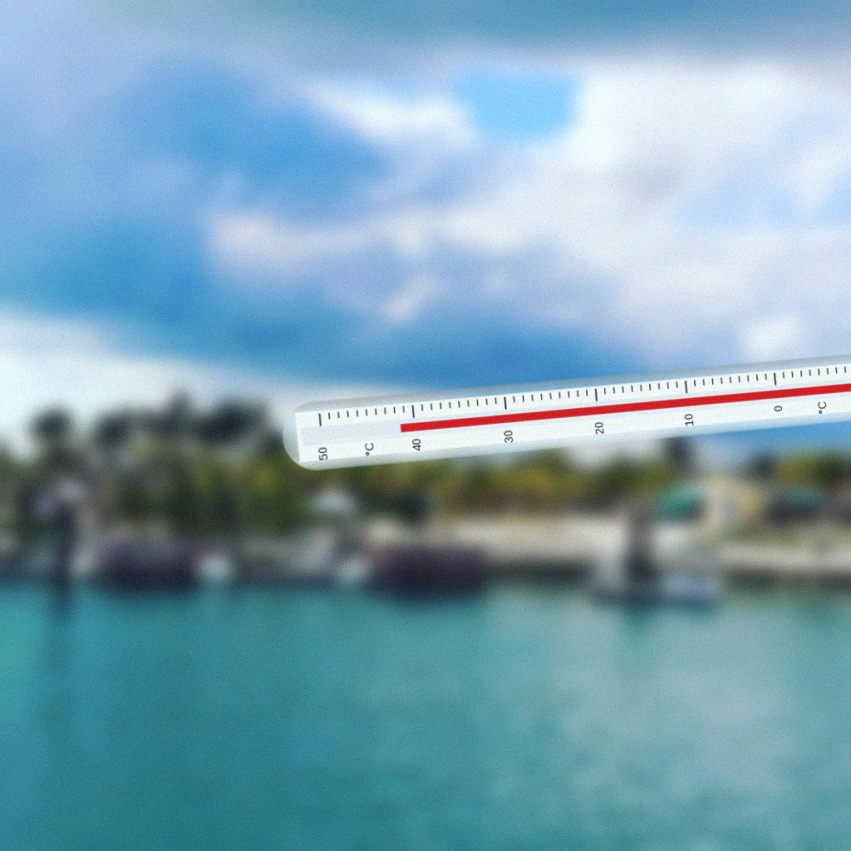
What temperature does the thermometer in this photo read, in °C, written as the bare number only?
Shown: 41.5
